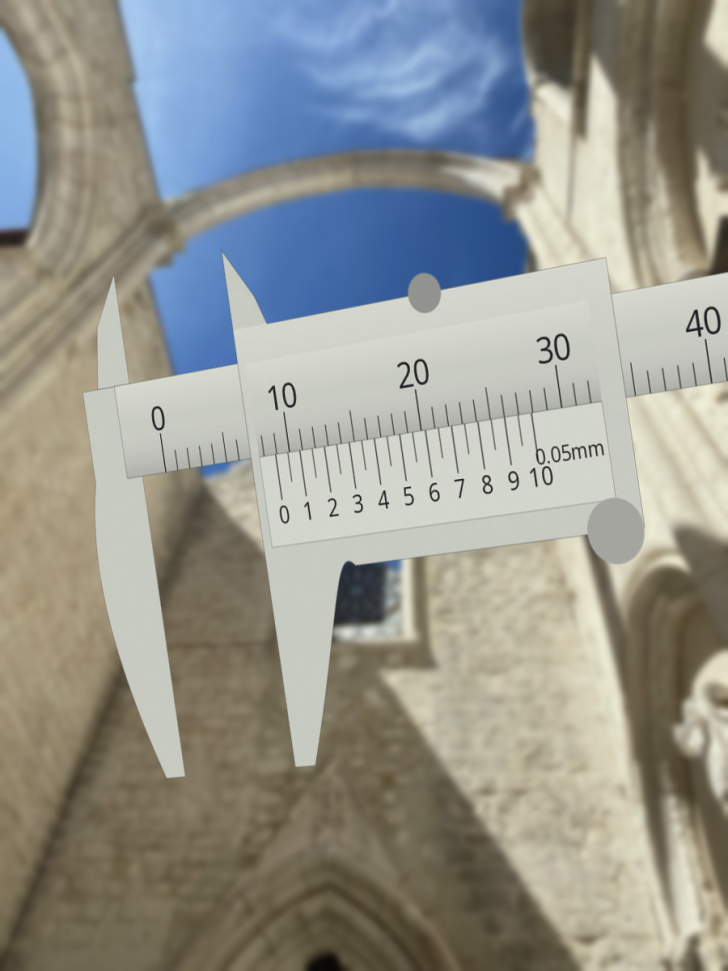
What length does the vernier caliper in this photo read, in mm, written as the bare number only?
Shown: 8.9
